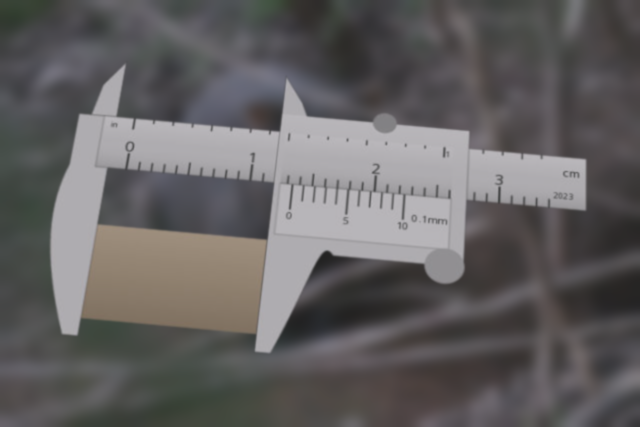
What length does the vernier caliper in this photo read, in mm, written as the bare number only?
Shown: 13.4
